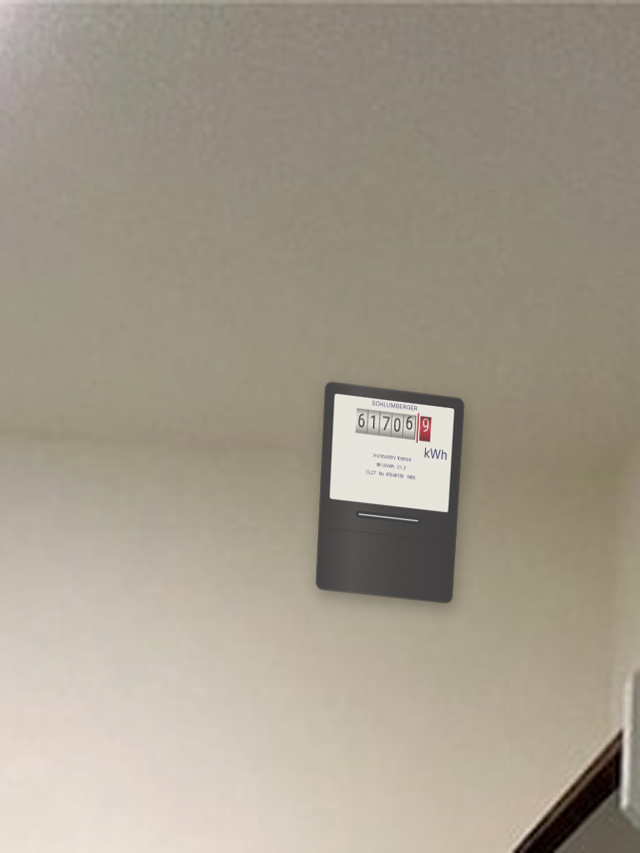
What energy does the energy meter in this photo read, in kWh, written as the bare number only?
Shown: 61706.9
